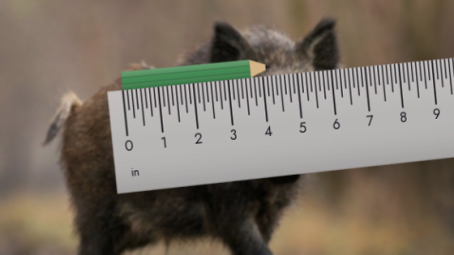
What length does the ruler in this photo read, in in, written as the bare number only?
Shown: 4.25
